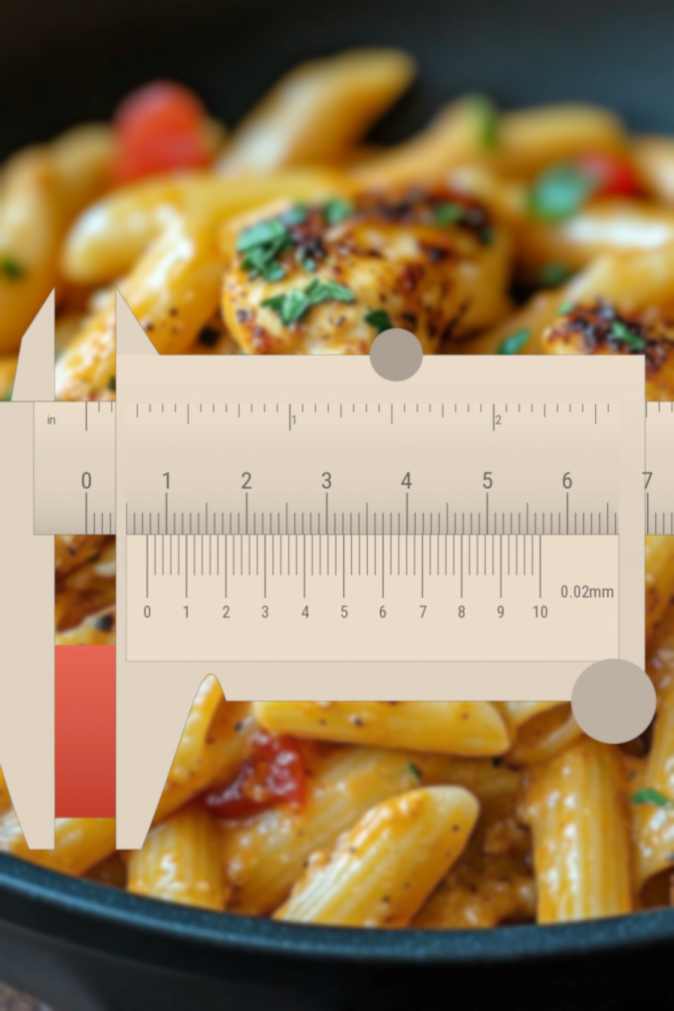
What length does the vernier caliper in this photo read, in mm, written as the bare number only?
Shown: 7.6
